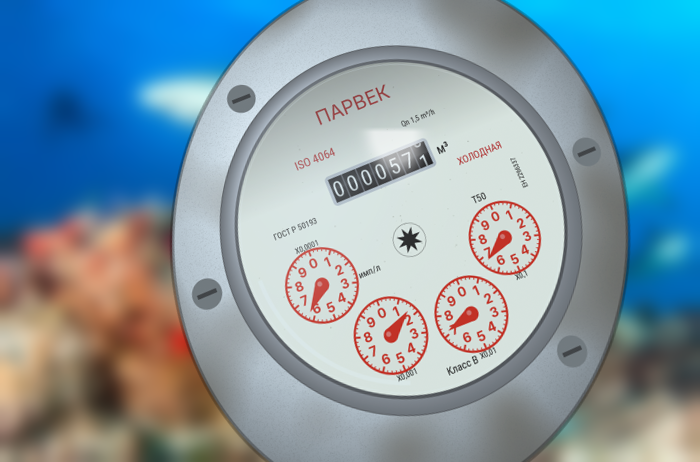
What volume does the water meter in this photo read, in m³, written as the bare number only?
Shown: 570.6716
